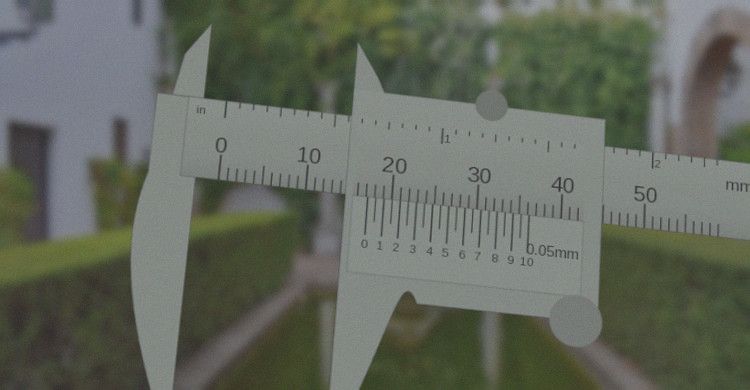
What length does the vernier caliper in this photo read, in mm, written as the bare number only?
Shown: 17.2
